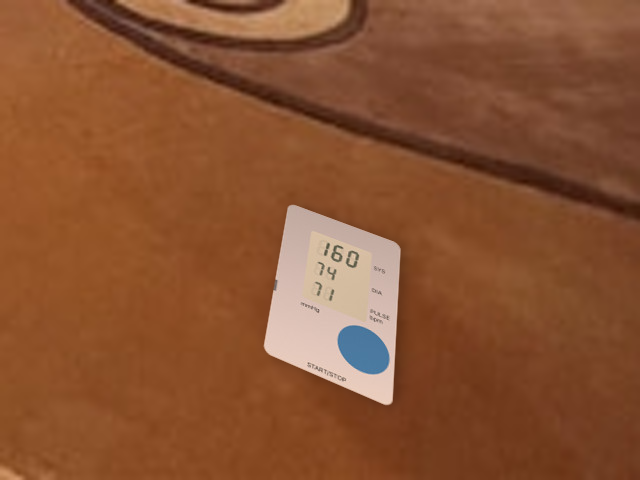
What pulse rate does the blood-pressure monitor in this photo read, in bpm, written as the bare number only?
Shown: 71
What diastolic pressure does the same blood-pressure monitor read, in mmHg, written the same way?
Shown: 74
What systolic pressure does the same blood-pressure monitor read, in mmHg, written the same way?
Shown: 160
